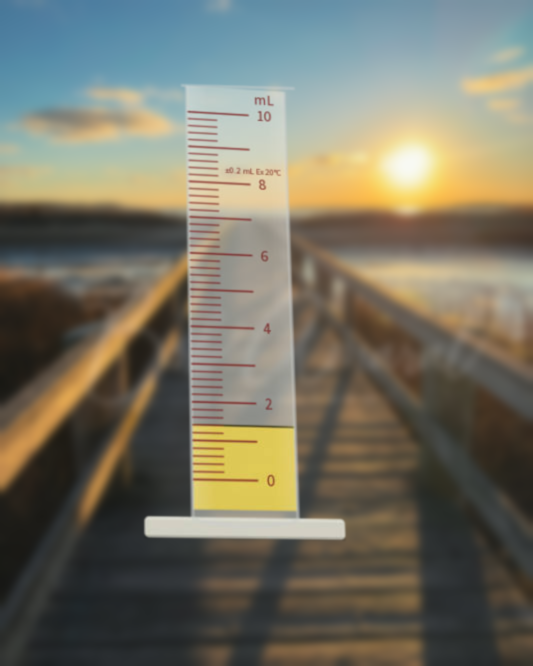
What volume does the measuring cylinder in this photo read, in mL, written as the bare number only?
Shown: 1.4
